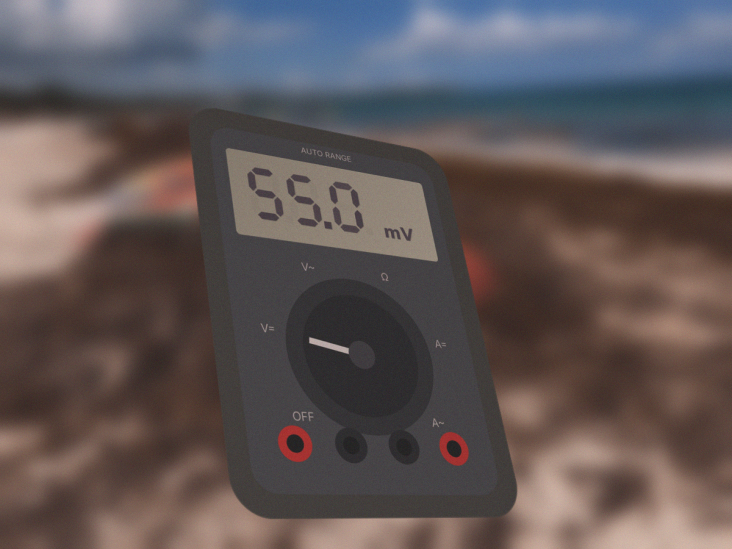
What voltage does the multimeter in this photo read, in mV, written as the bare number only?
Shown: 55.0
